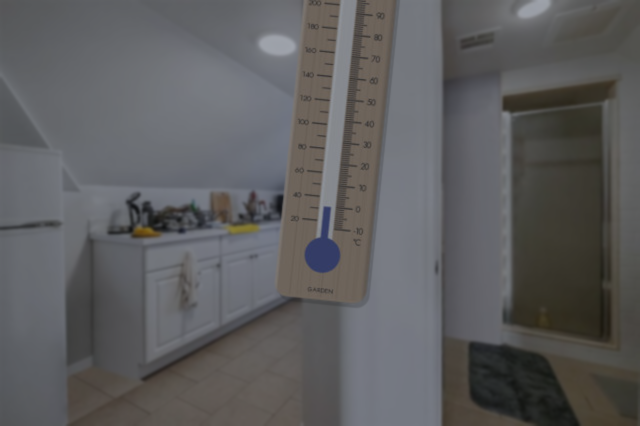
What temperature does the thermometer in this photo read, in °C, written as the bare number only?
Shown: 0
